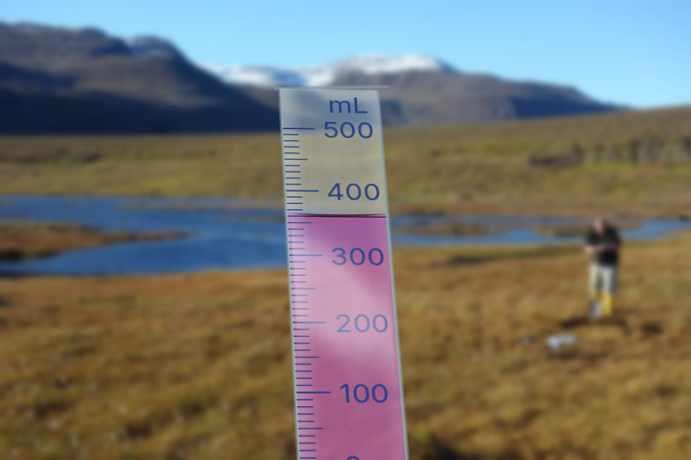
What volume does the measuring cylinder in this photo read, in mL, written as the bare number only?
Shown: 360
